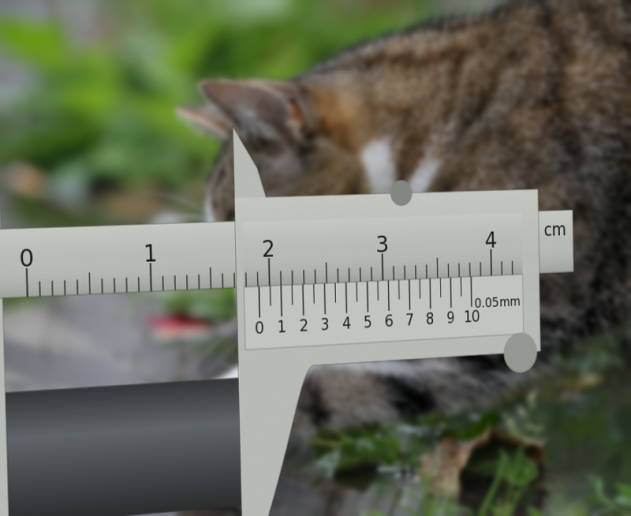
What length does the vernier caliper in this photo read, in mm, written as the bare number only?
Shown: 19.1
